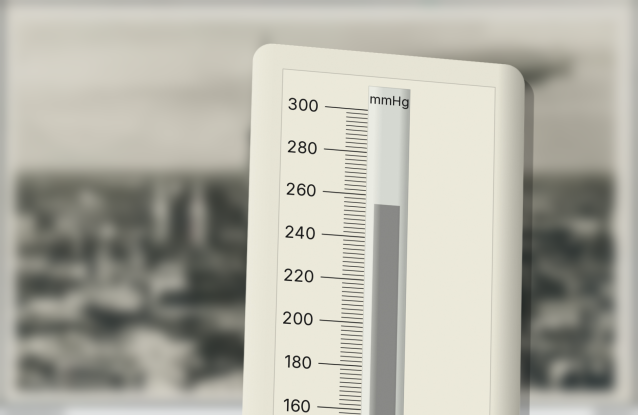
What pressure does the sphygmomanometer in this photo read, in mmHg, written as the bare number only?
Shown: 256
